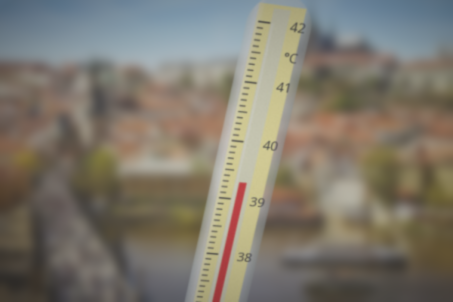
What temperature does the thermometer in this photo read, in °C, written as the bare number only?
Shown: 39.3
